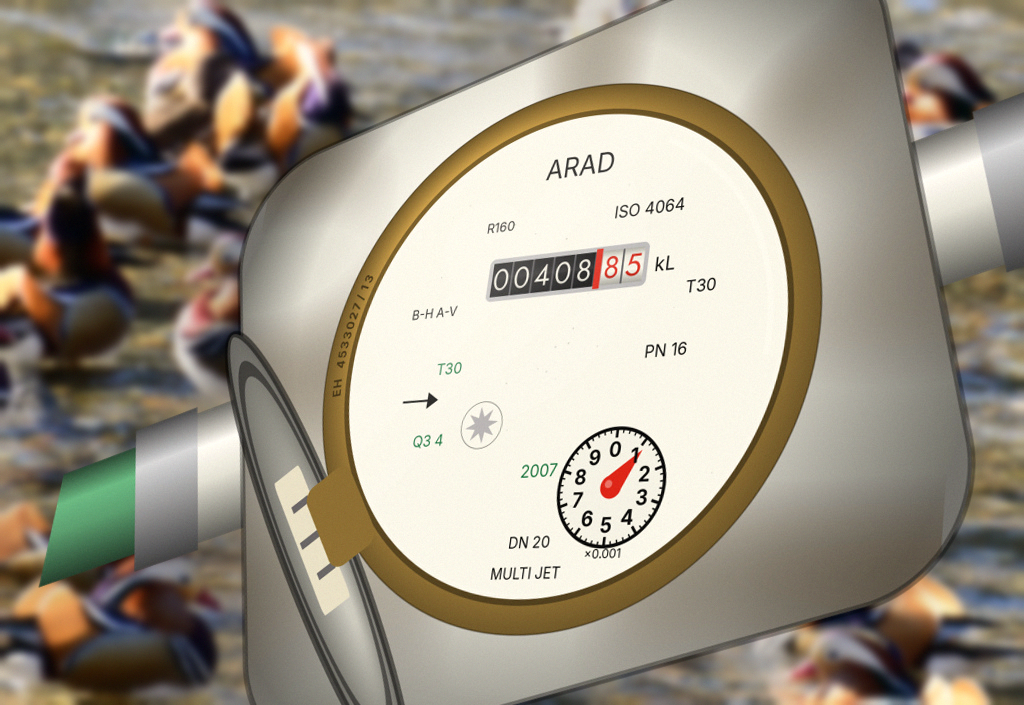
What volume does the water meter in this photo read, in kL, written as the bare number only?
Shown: 408.851
